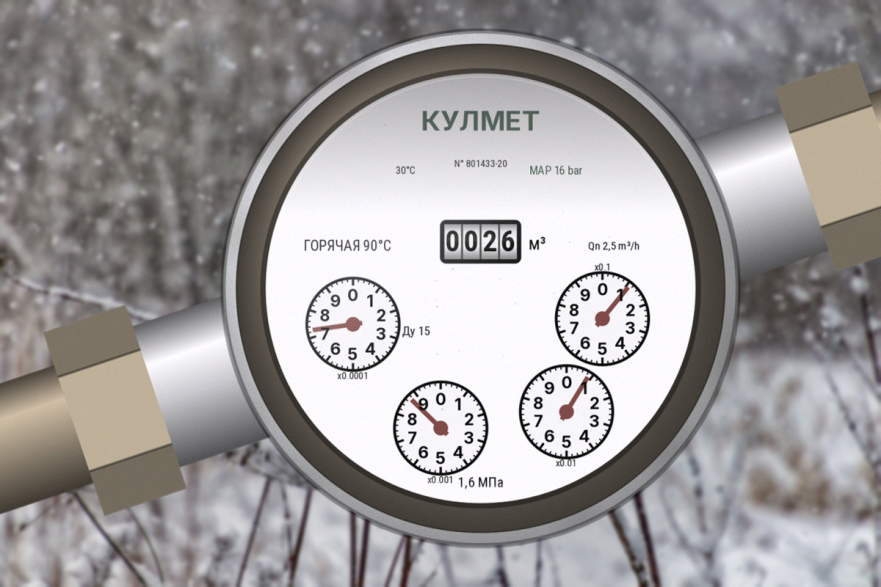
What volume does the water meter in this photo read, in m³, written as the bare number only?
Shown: 26.1087
